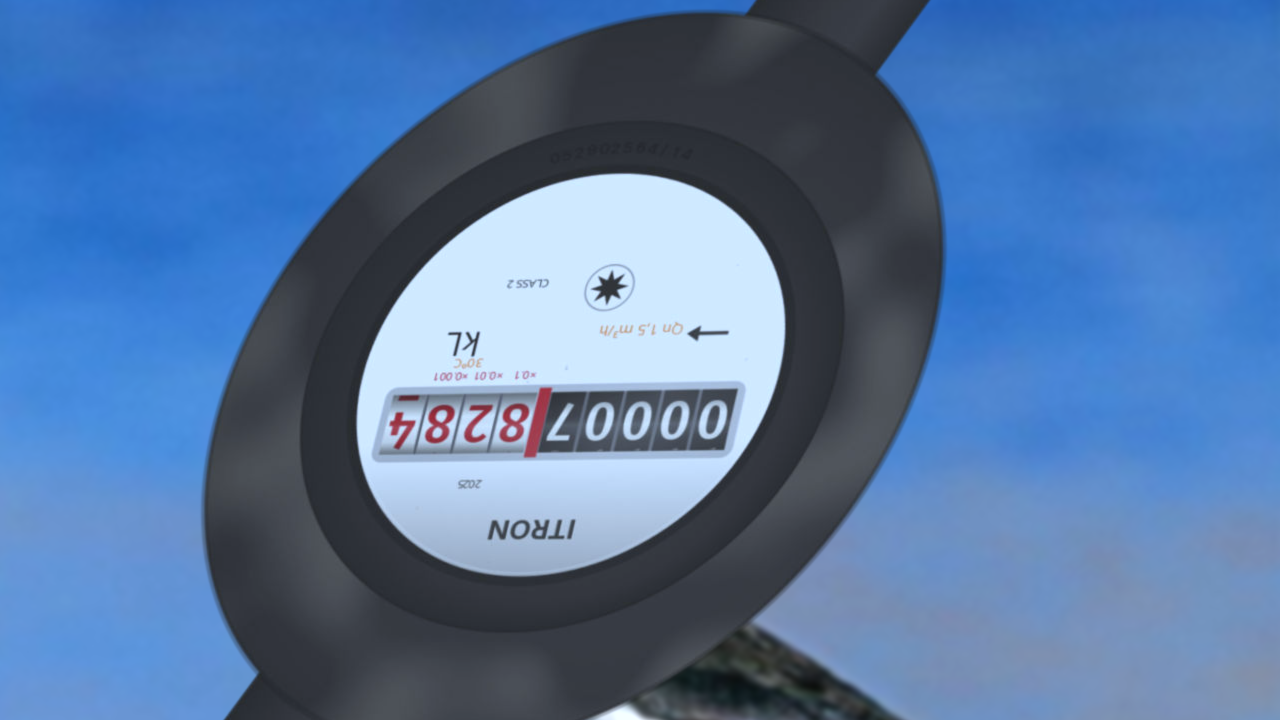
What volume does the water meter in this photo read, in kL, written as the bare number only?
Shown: 7.8284
